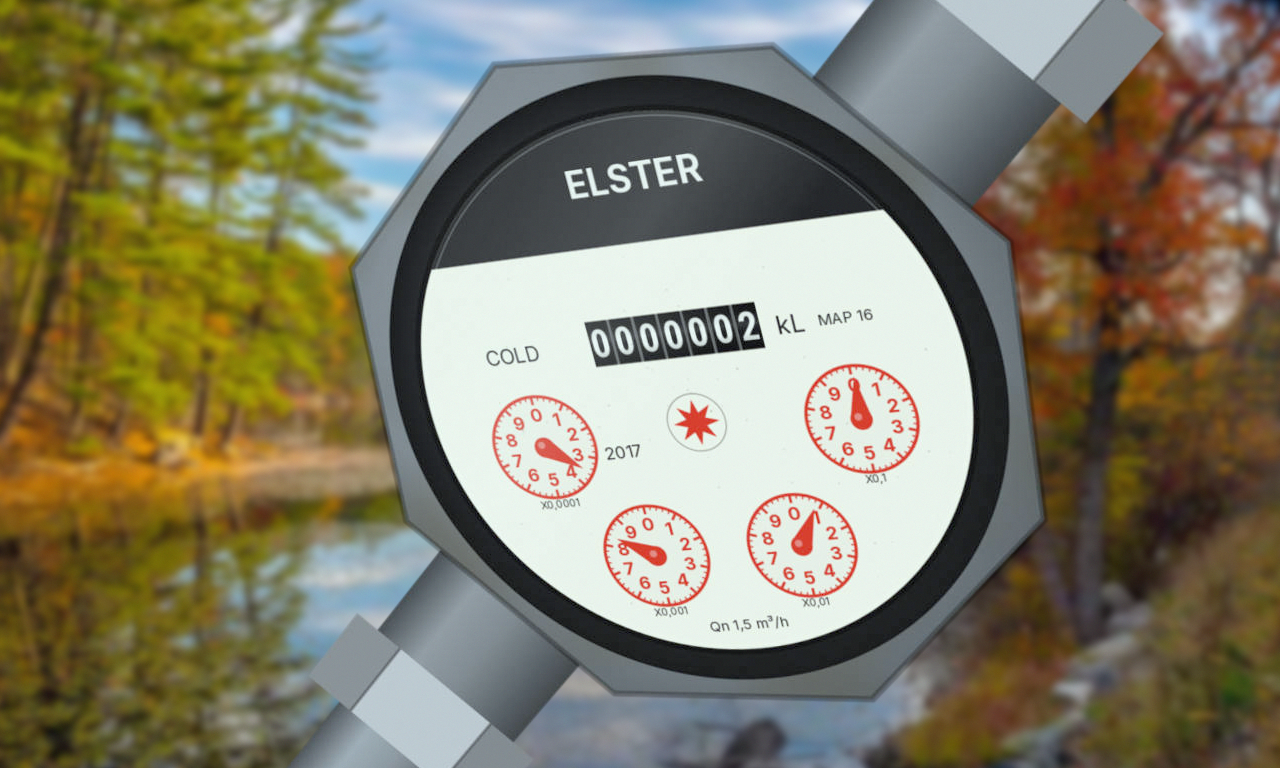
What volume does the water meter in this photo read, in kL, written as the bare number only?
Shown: 2.0083
